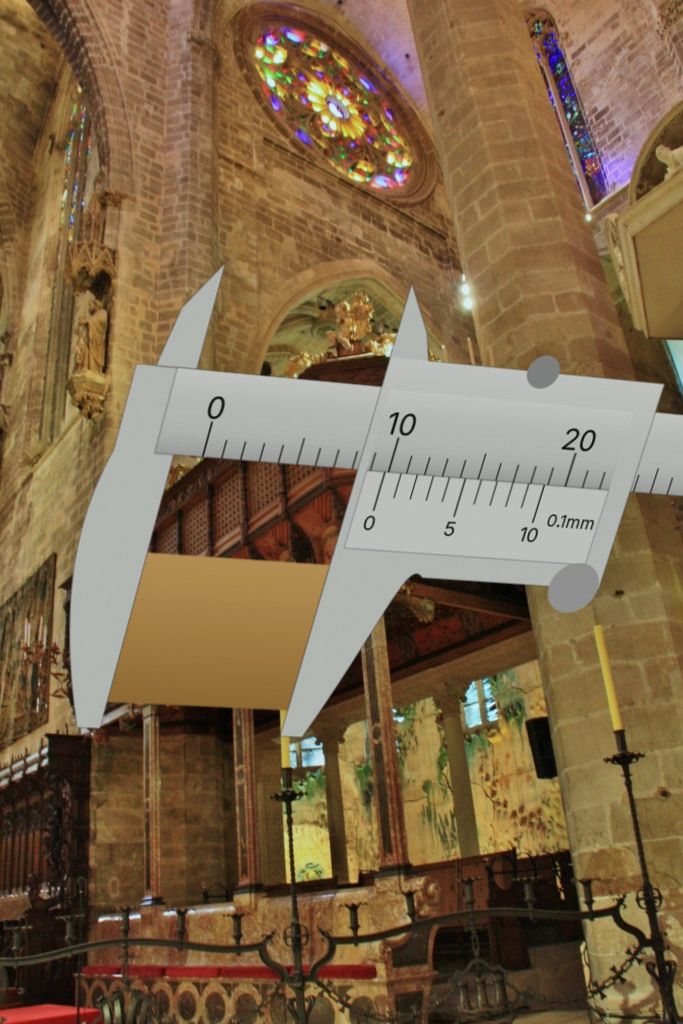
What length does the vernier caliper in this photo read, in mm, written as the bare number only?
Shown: 9.8
